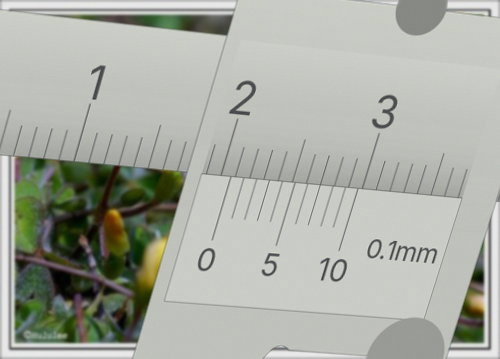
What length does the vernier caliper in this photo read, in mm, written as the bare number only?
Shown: 20.7
